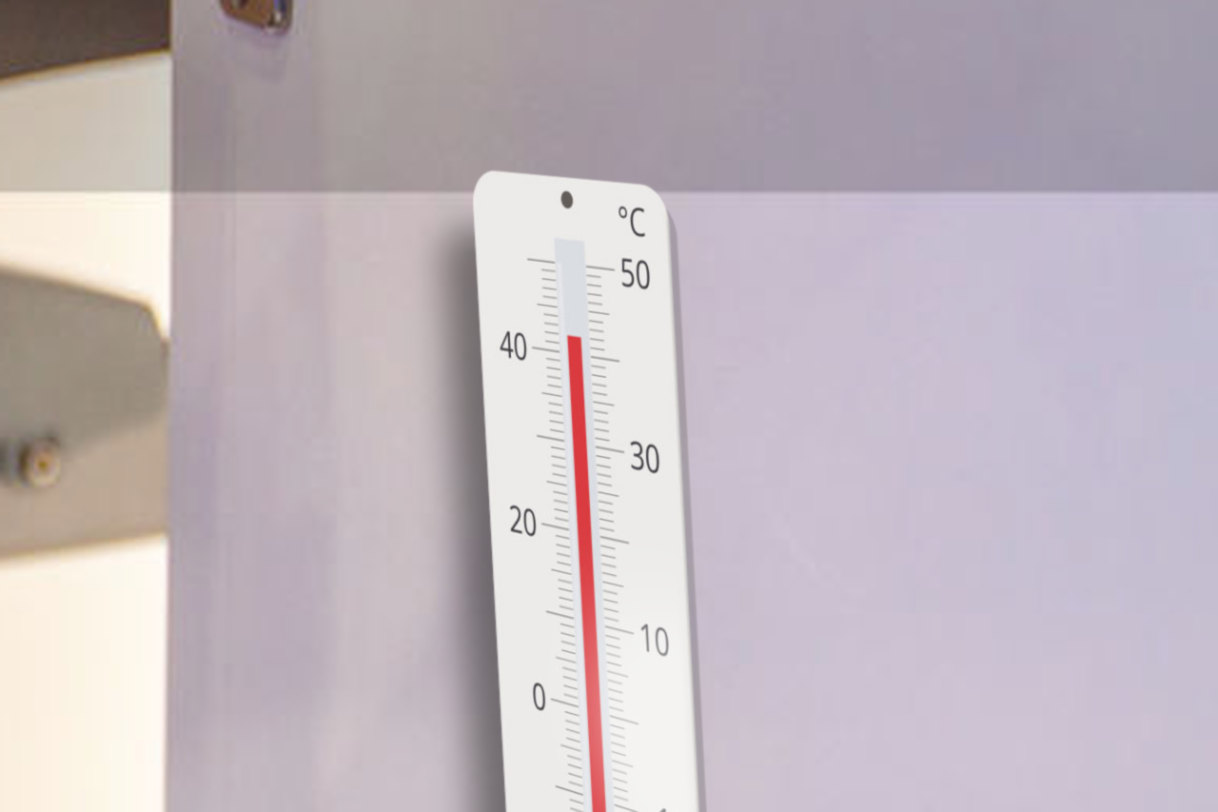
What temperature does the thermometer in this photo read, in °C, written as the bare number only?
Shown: 42
